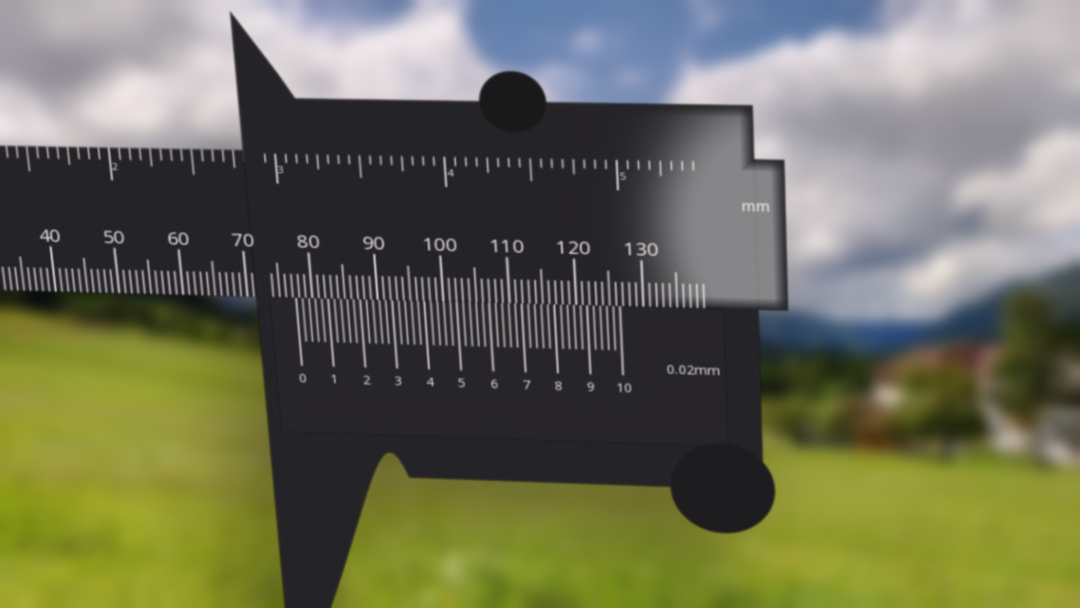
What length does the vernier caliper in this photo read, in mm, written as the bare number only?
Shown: 77.5
